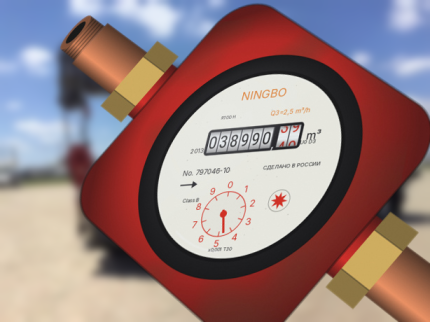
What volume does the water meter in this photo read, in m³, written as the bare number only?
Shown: 38990.394
